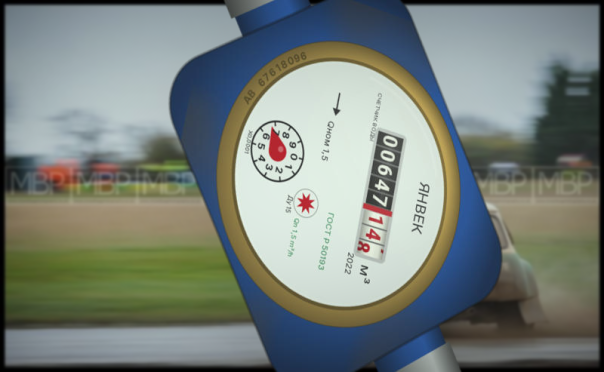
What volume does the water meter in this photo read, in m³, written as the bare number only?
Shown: 647.1476
